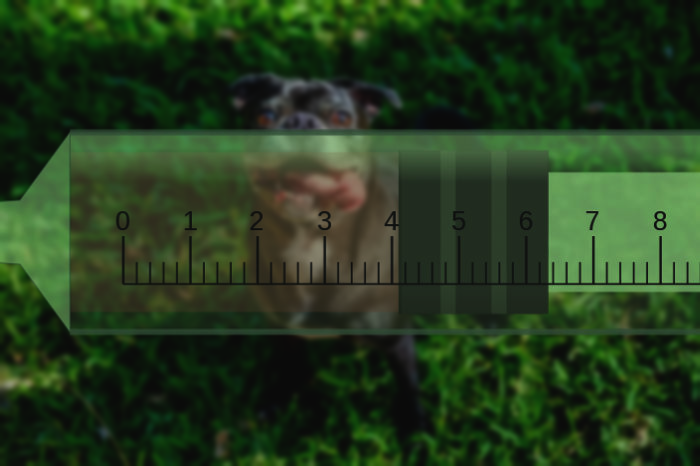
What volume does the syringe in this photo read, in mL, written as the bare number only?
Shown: 4.1
